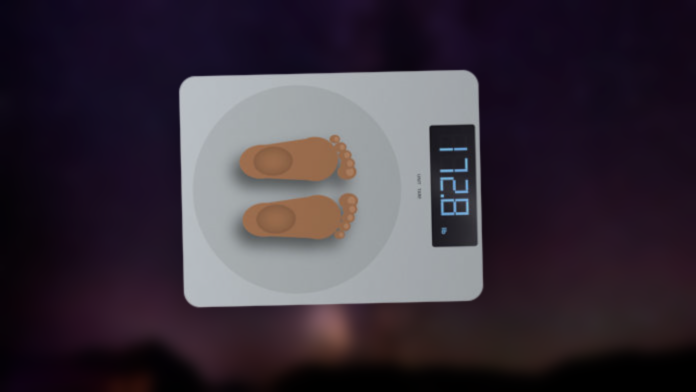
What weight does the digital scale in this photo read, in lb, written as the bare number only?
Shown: 172.8
